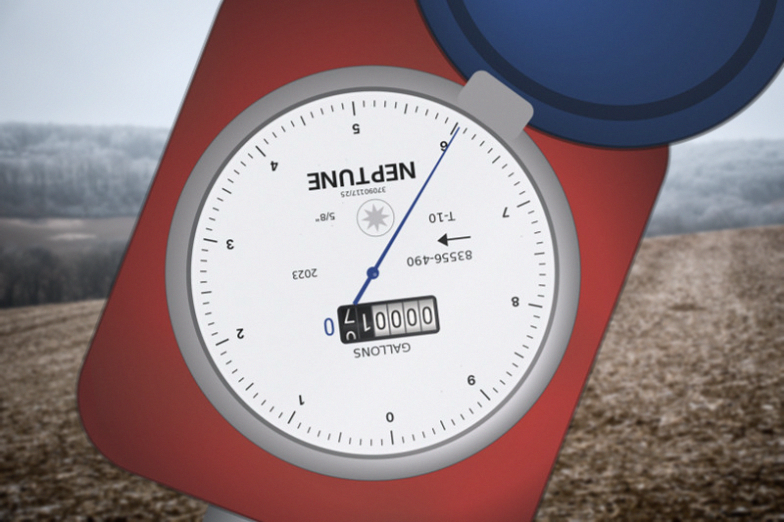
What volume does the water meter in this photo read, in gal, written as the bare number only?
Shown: 166.0
